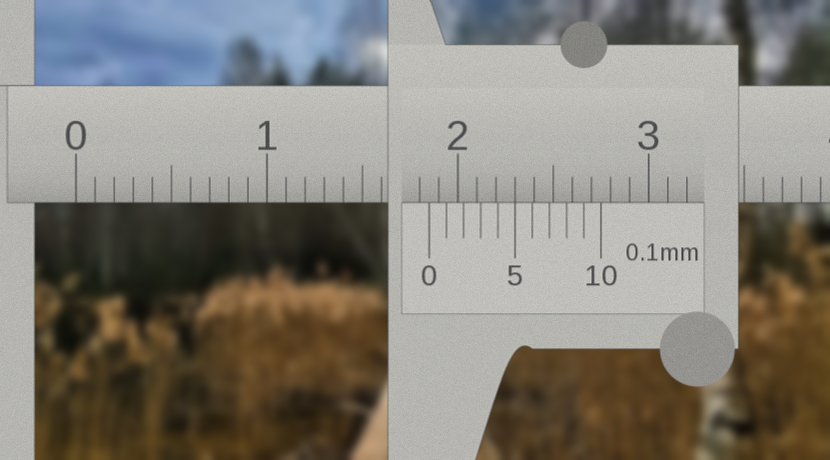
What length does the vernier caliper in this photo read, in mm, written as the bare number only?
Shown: 18.5
